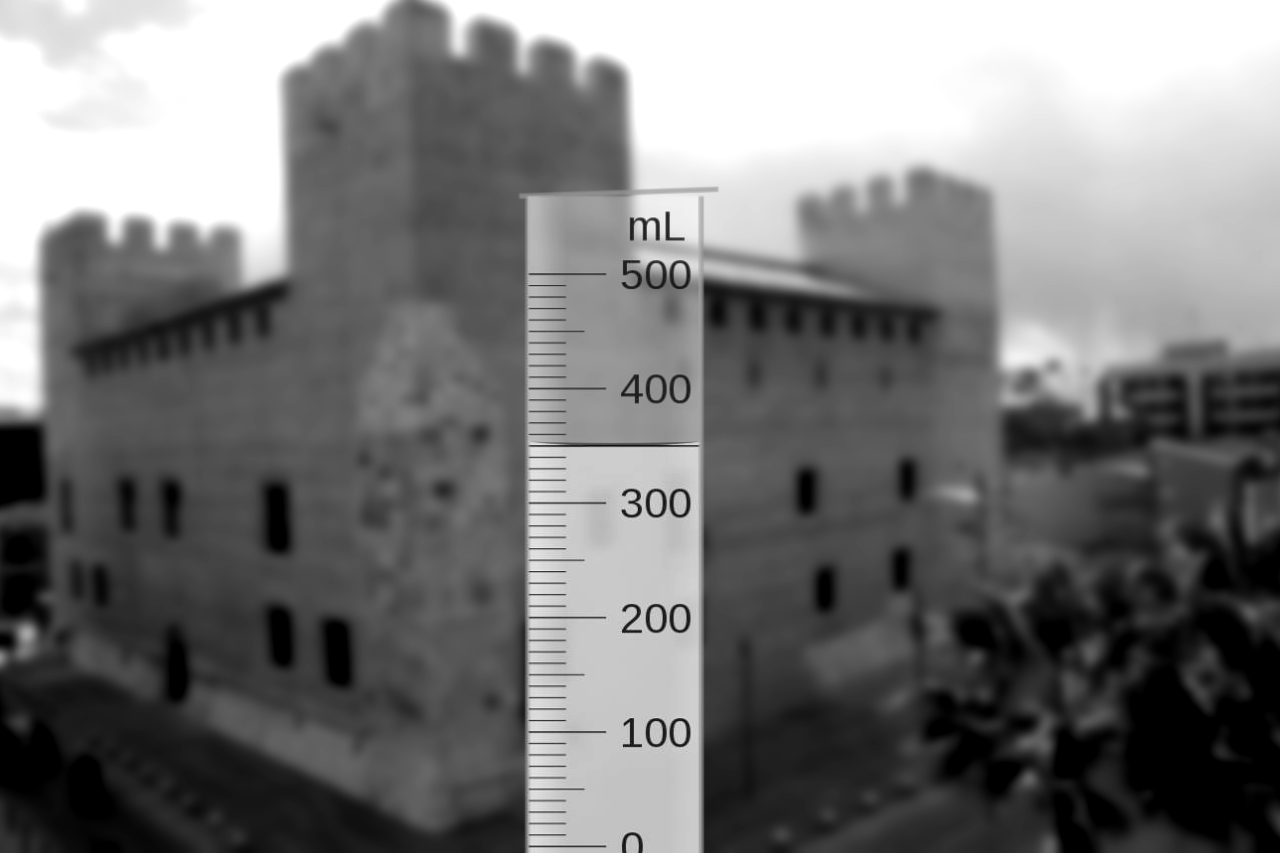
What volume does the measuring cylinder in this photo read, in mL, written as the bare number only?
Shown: 350
